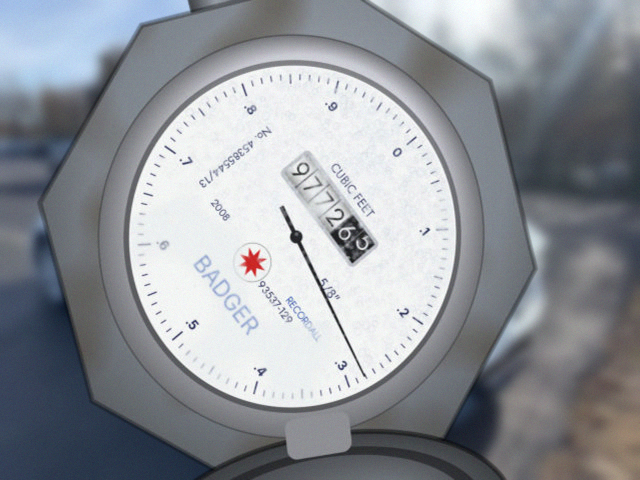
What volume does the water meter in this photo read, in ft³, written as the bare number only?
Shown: 977265.28
